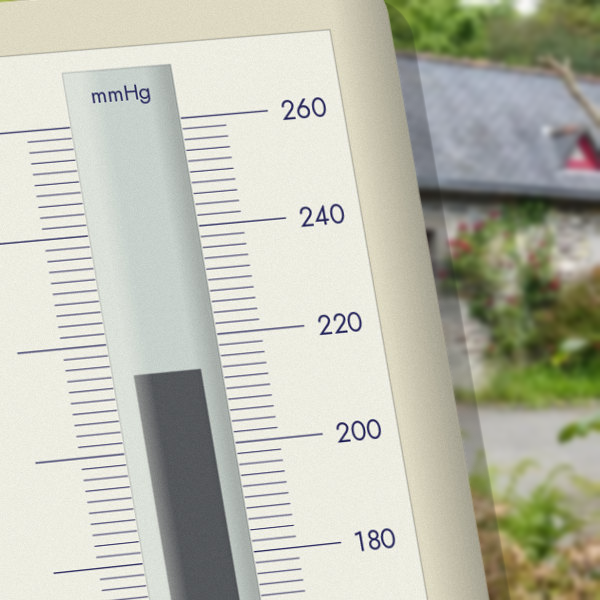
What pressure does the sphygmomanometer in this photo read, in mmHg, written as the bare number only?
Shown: 214
